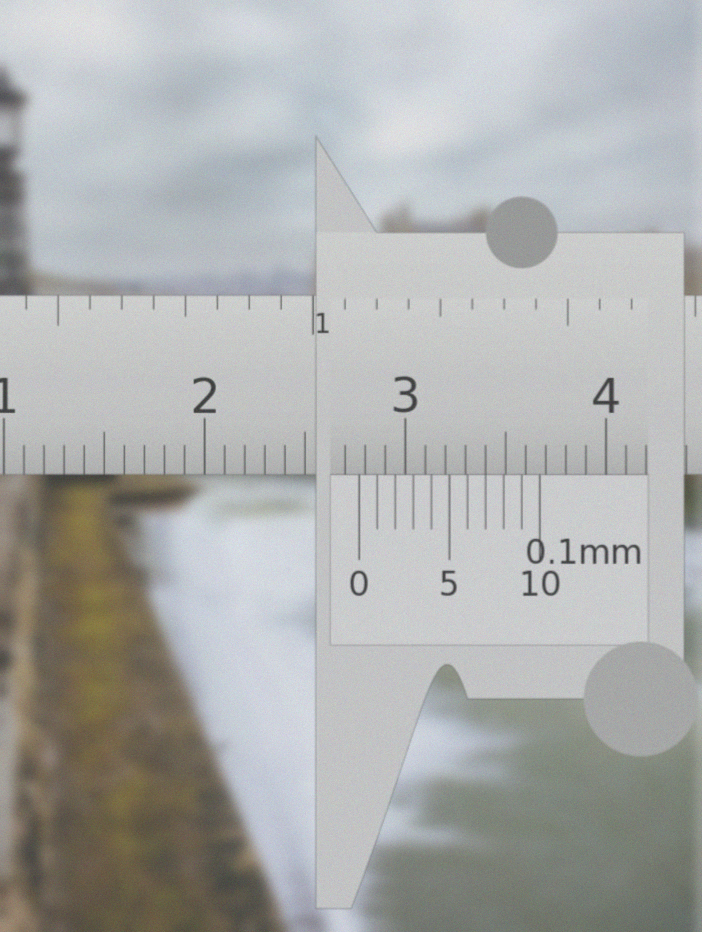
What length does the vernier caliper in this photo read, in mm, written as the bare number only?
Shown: 27.7
